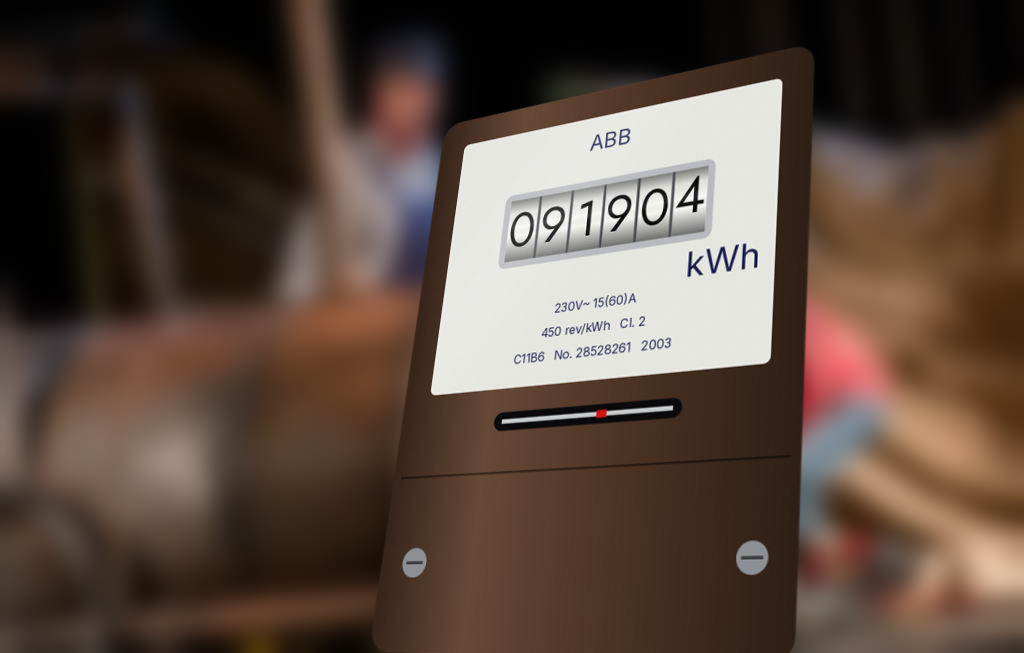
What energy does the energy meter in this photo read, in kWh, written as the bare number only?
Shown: 91904
